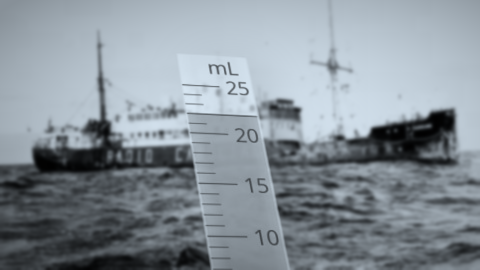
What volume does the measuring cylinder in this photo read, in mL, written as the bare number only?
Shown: 22
